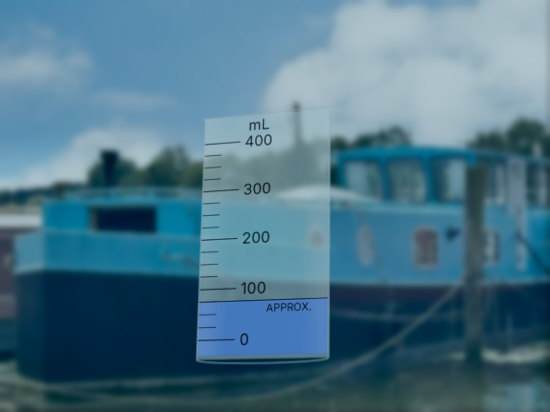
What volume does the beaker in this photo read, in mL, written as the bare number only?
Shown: 75
